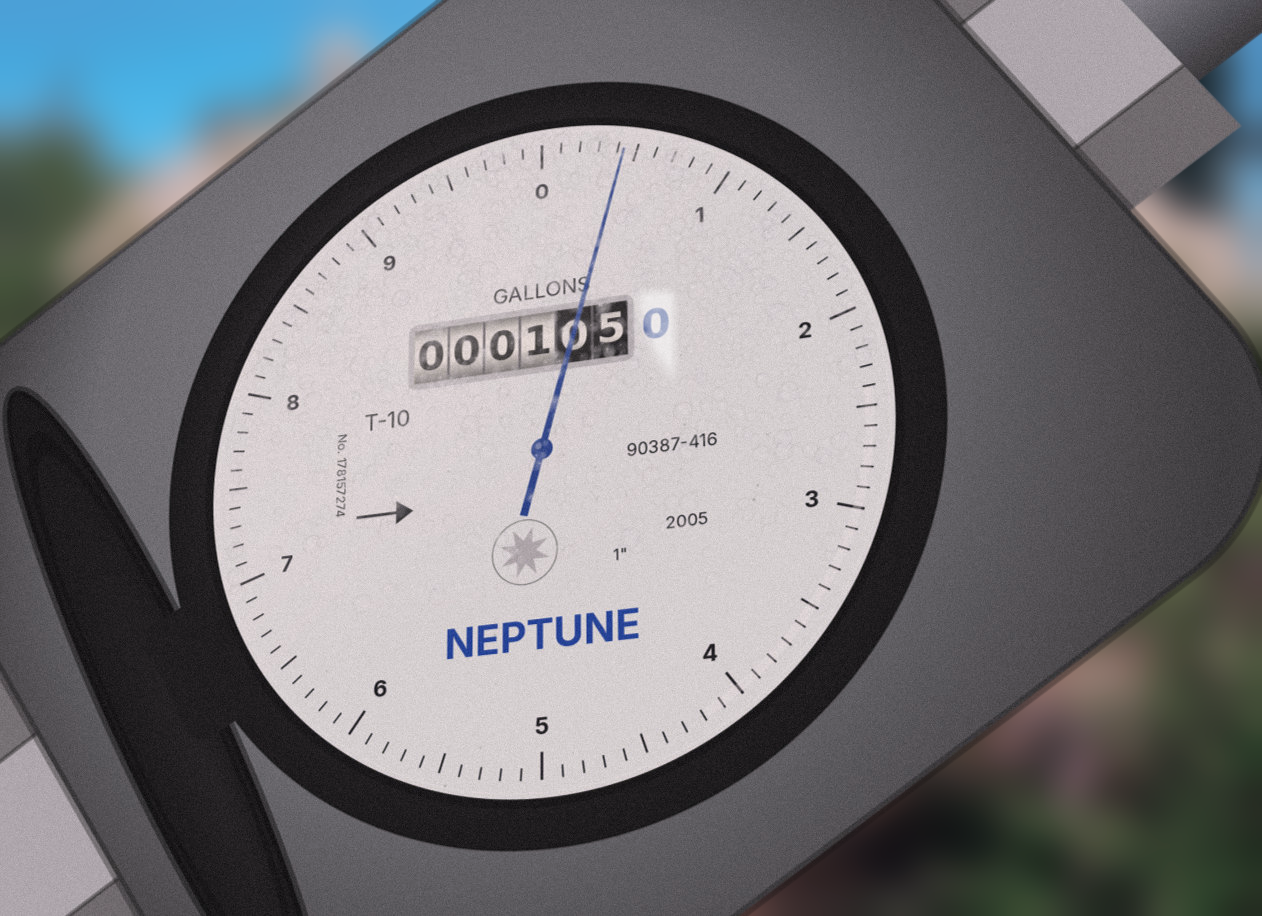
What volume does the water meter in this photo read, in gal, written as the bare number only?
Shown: 1050.4
